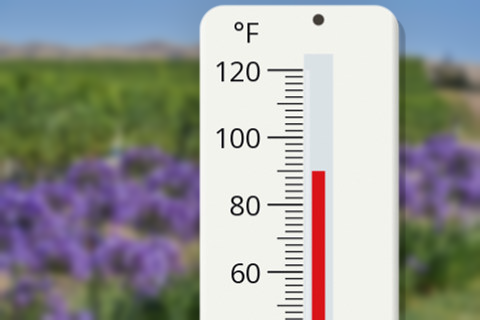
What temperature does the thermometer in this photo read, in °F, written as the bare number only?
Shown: 90
